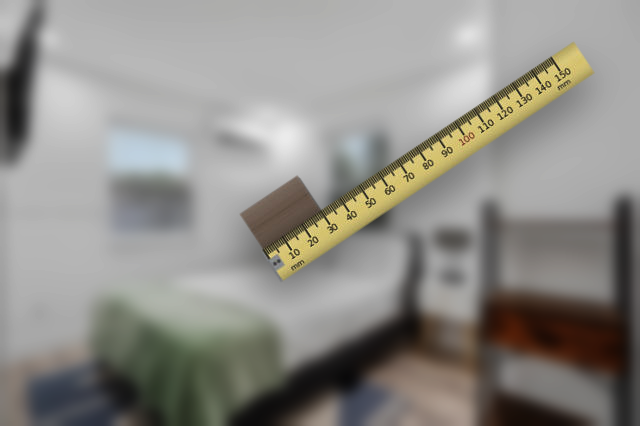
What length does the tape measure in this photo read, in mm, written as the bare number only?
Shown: 30
